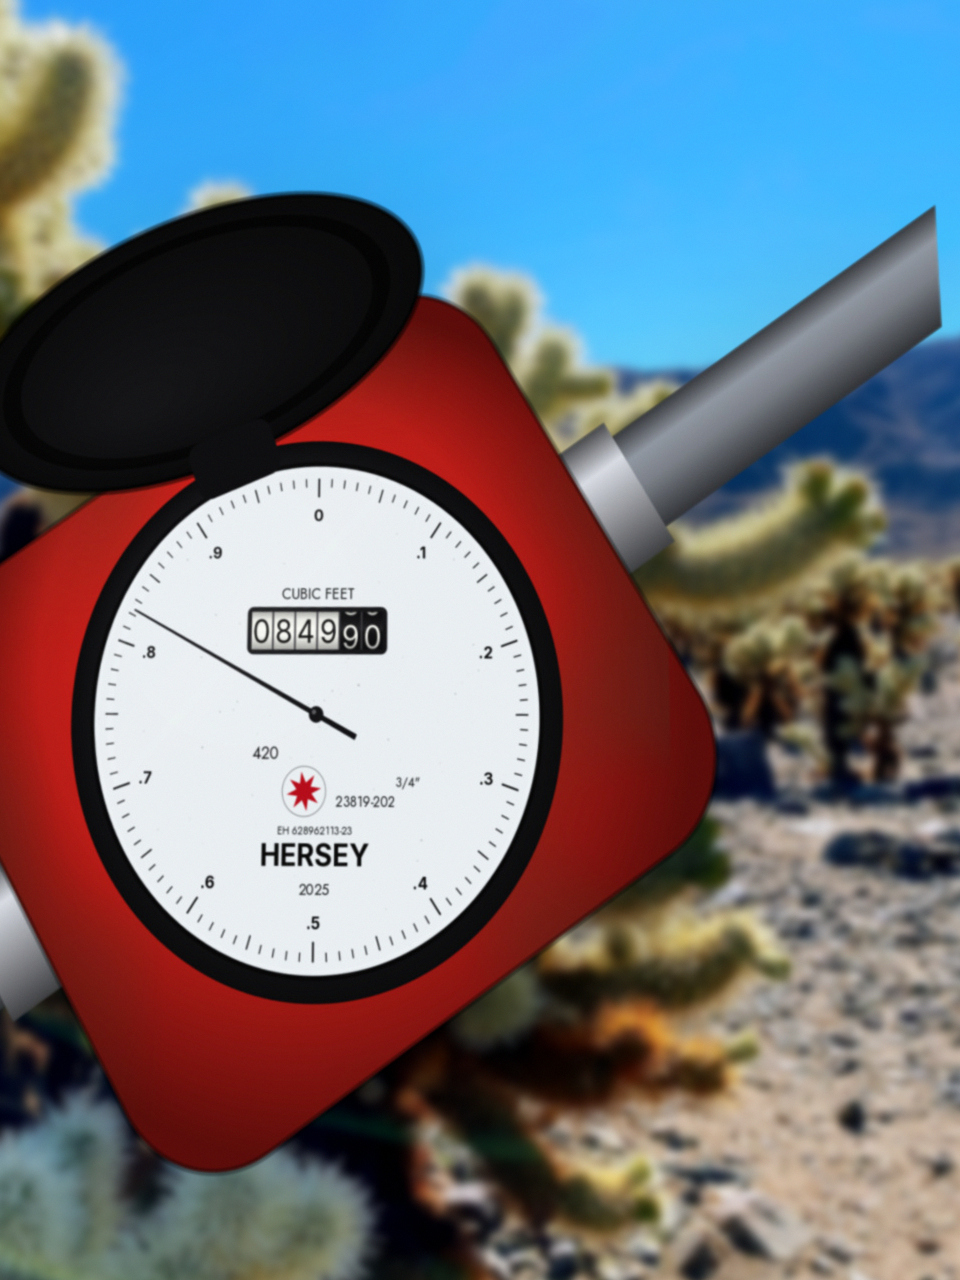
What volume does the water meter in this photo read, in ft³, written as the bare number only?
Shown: 84989.82
